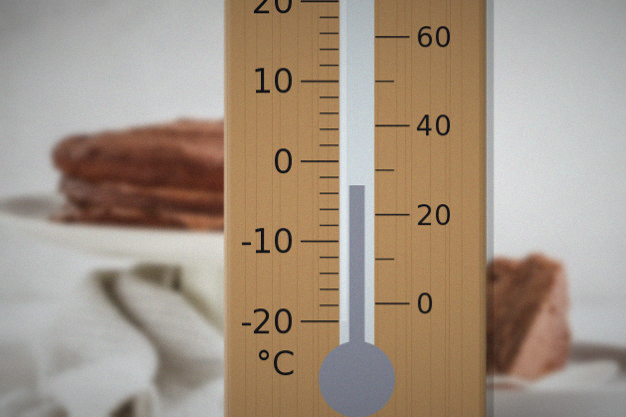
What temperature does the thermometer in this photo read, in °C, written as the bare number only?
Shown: -3
